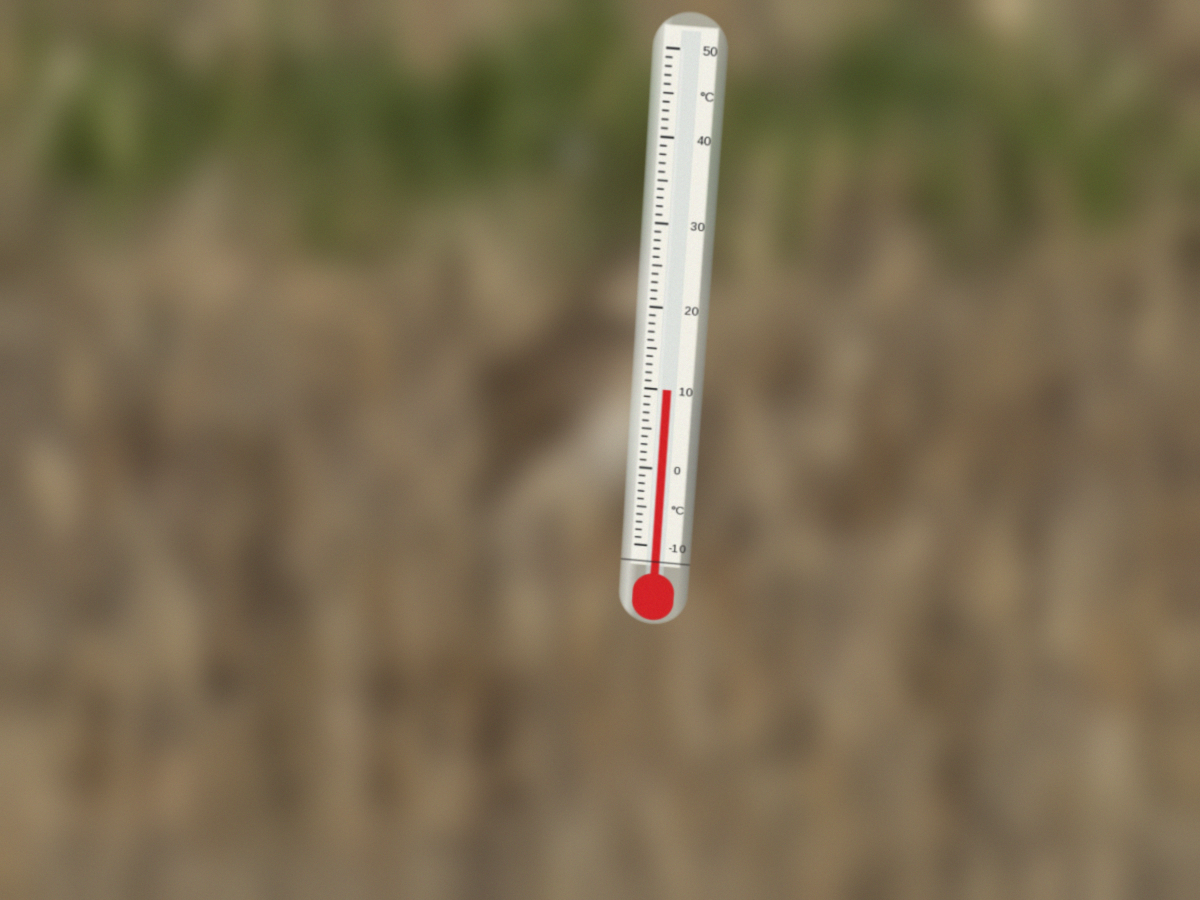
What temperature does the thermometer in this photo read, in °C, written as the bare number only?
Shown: 10
